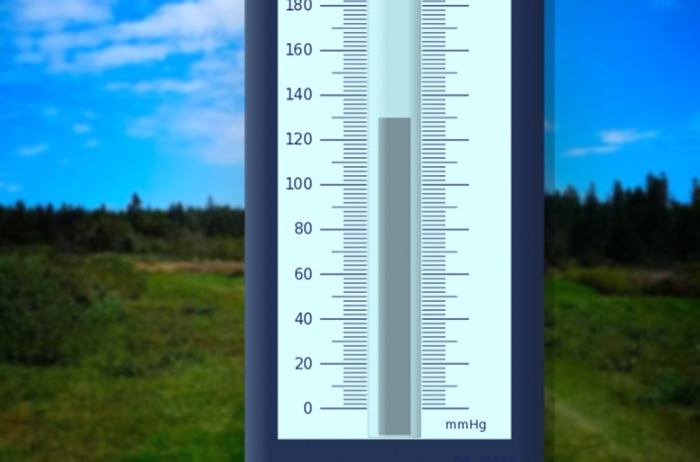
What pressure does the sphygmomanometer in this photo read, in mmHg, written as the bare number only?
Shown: 130
